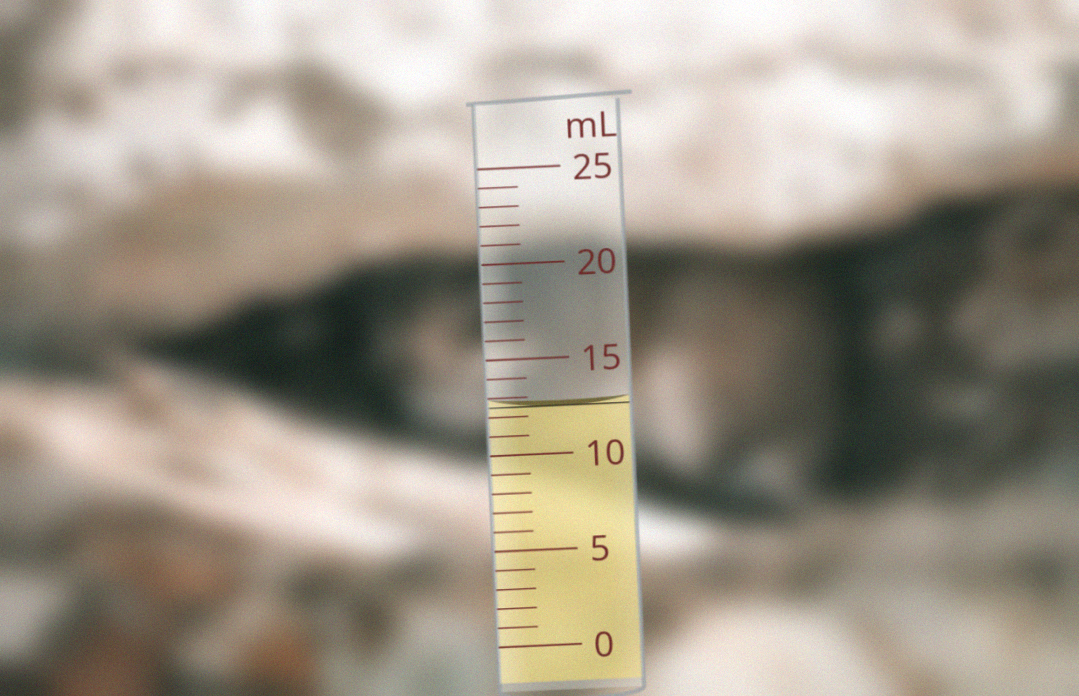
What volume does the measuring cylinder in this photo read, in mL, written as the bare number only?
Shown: 12.5
